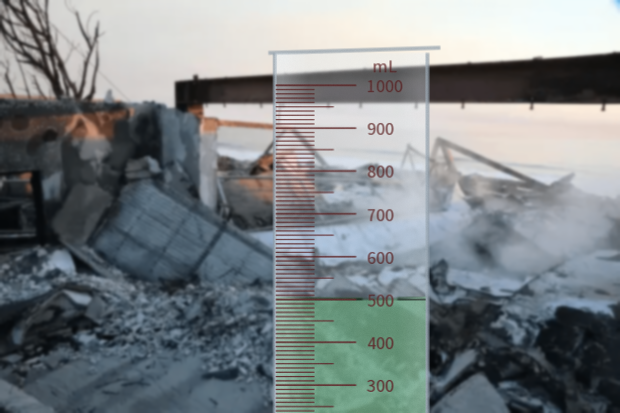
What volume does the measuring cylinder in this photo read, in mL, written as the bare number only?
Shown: 500
